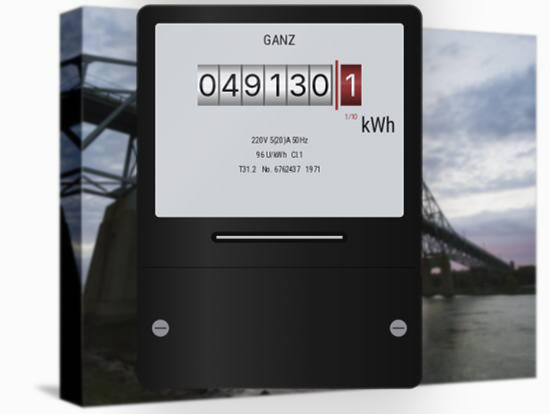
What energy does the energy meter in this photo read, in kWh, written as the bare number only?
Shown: 49130.1
